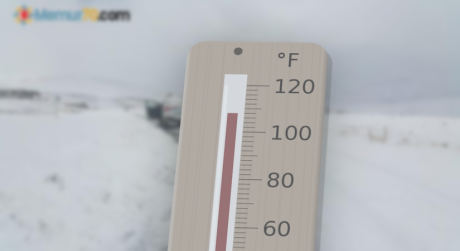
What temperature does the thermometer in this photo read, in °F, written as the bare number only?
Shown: 108
